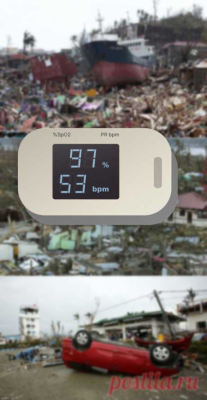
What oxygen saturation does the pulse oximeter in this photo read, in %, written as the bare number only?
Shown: 97
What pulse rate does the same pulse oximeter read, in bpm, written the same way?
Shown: 53
